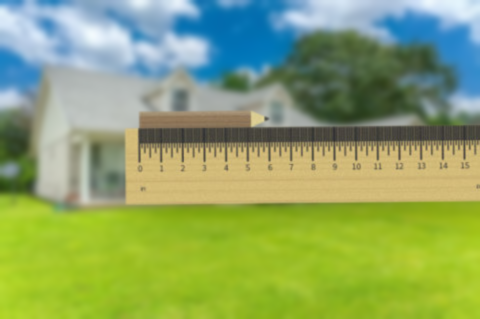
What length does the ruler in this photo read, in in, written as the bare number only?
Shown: 6
